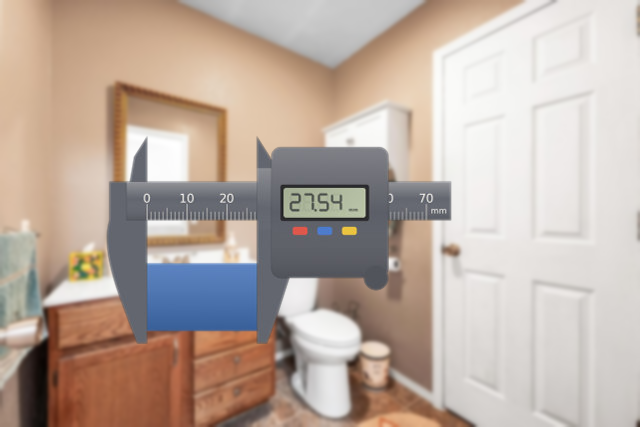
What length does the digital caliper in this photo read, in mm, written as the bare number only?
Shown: 27.54
